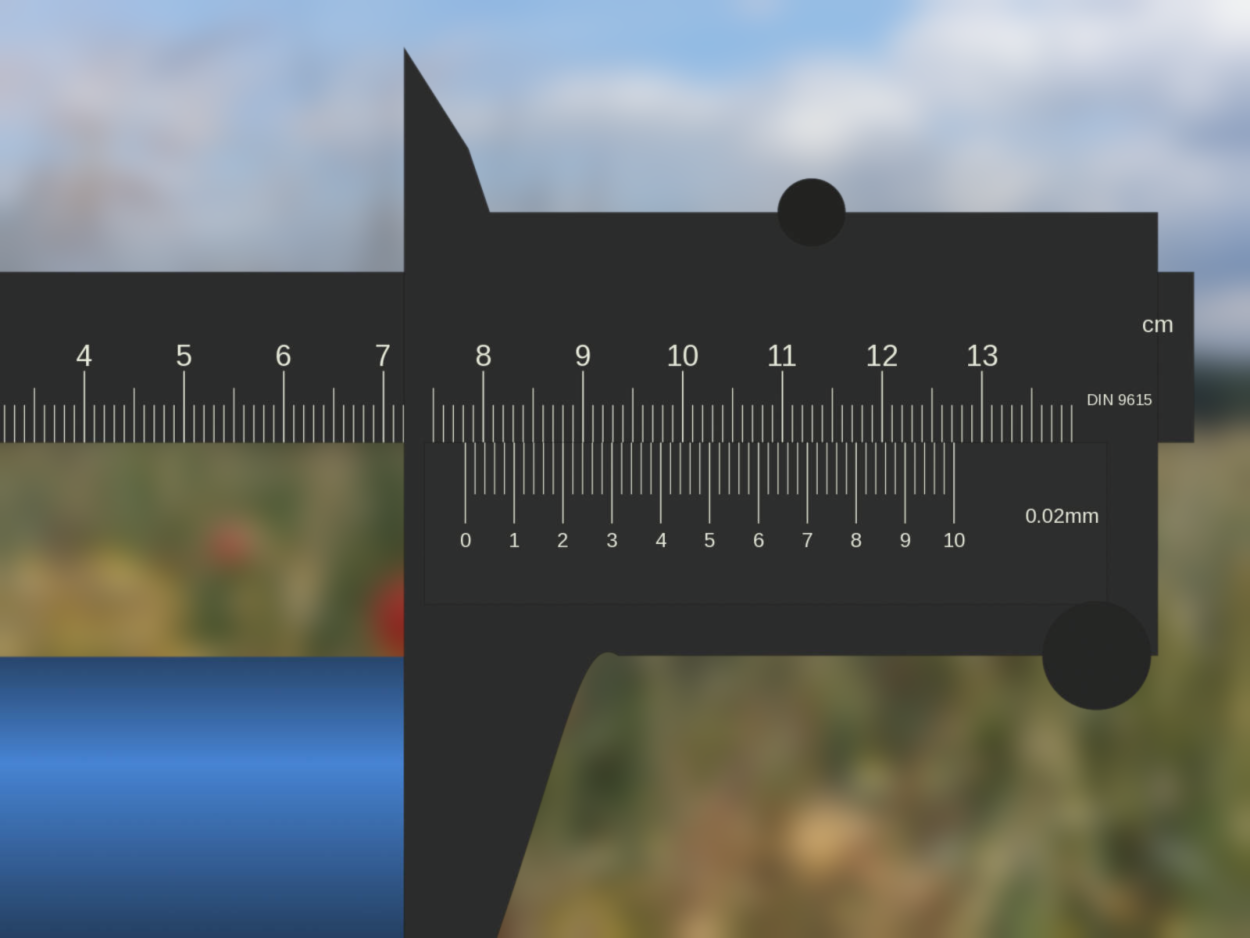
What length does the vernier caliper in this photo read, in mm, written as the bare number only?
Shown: 78.2
